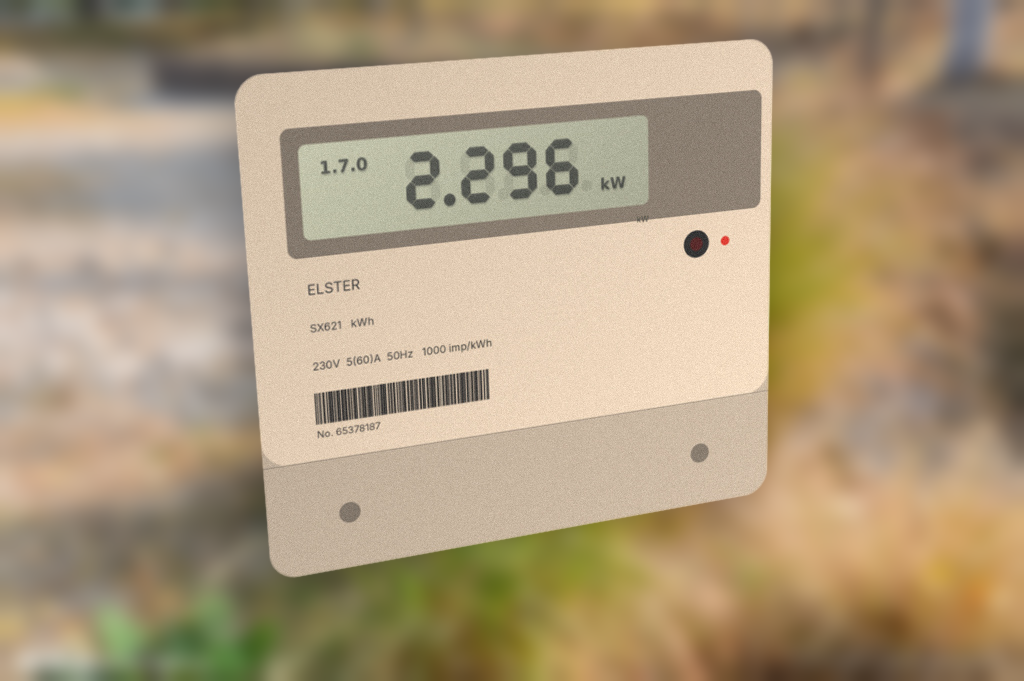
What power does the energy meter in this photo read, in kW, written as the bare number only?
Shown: 2.296
